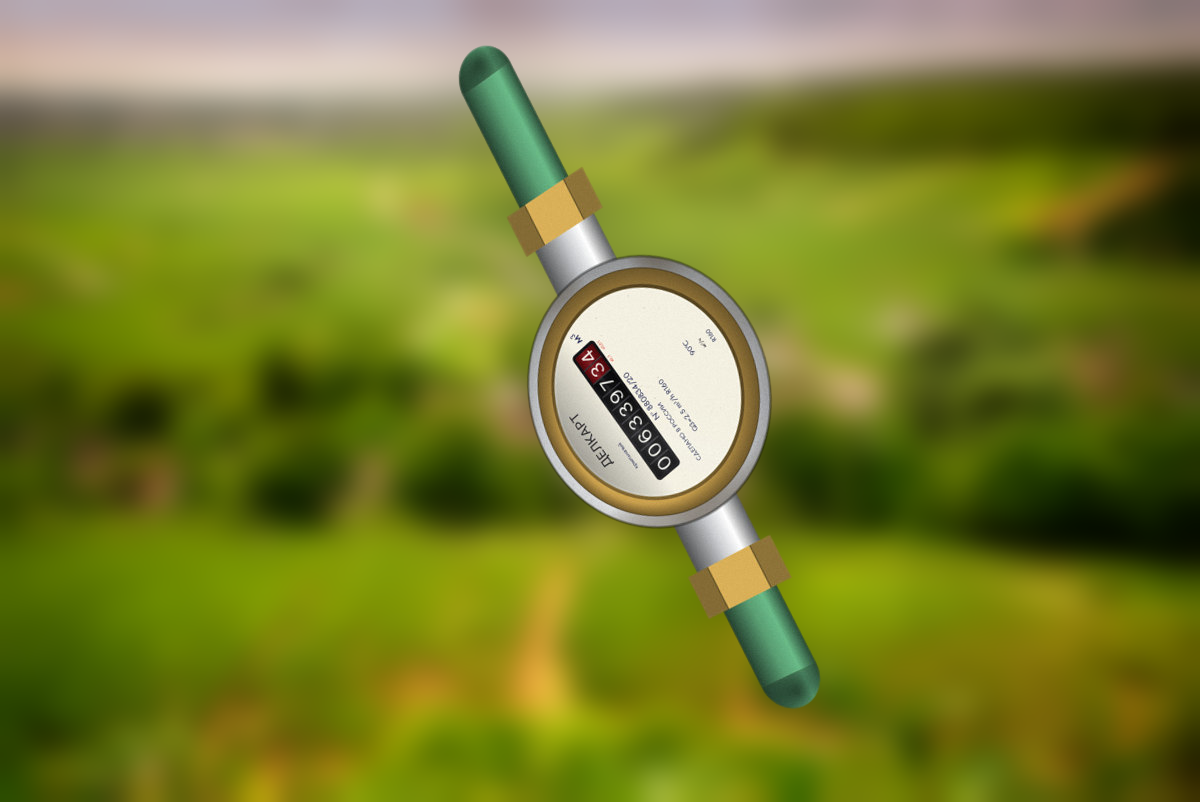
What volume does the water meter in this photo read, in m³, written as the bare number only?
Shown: 63397.34
